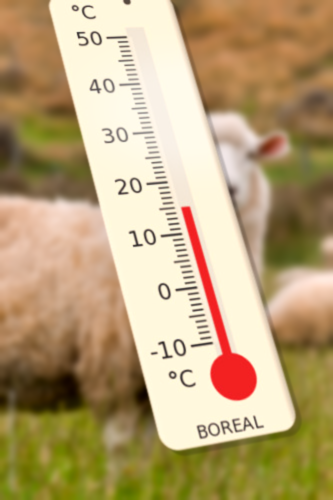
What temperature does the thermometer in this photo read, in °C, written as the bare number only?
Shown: 15
